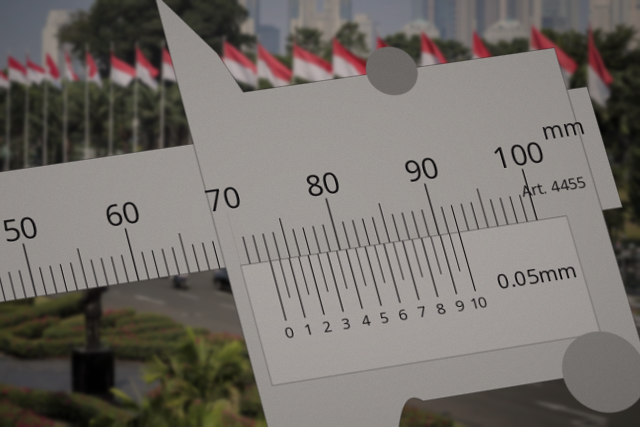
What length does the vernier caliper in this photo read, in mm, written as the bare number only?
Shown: 73.0
